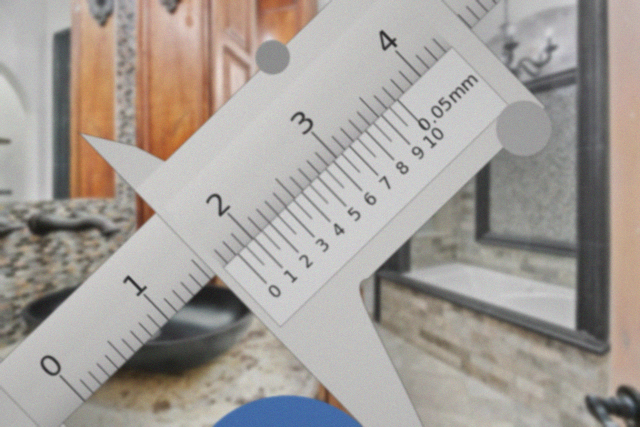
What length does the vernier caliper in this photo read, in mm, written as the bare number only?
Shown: 18.2
